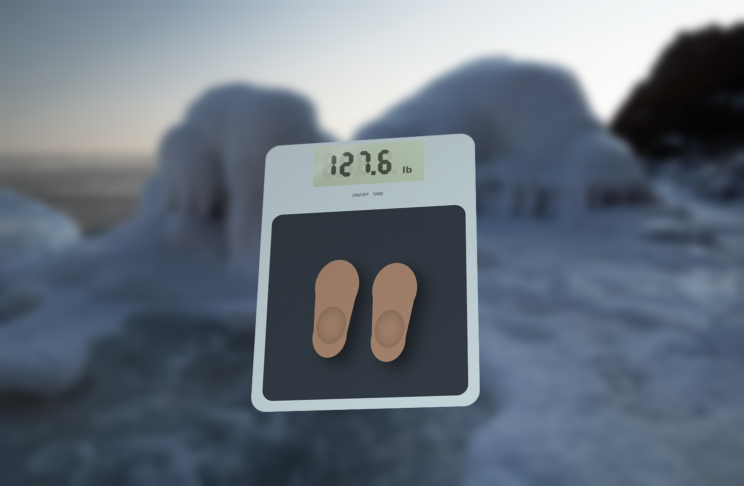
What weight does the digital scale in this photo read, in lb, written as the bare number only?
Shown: 127.6
